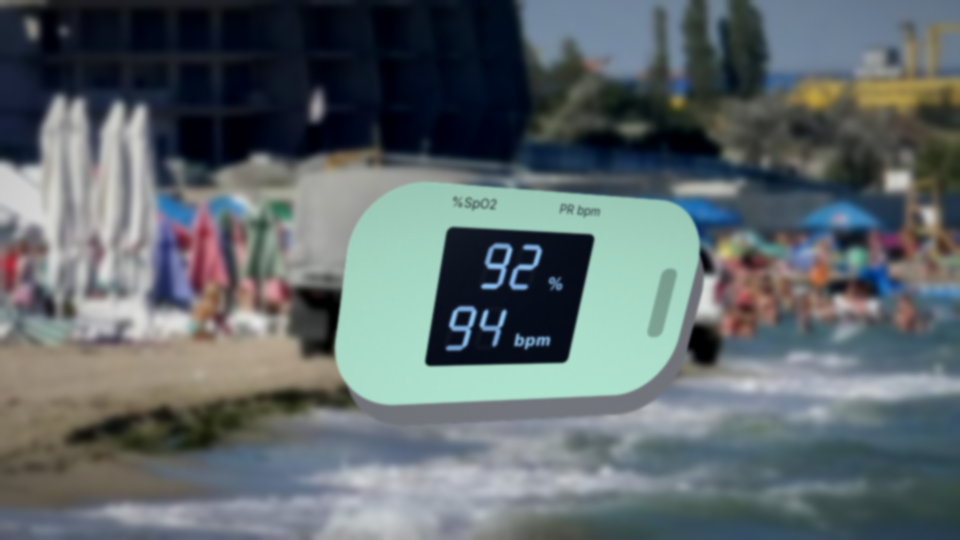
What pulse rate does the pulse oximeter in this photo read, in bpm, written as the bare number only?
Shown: 94
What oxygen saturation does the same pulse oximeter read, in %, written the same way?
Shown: 92
